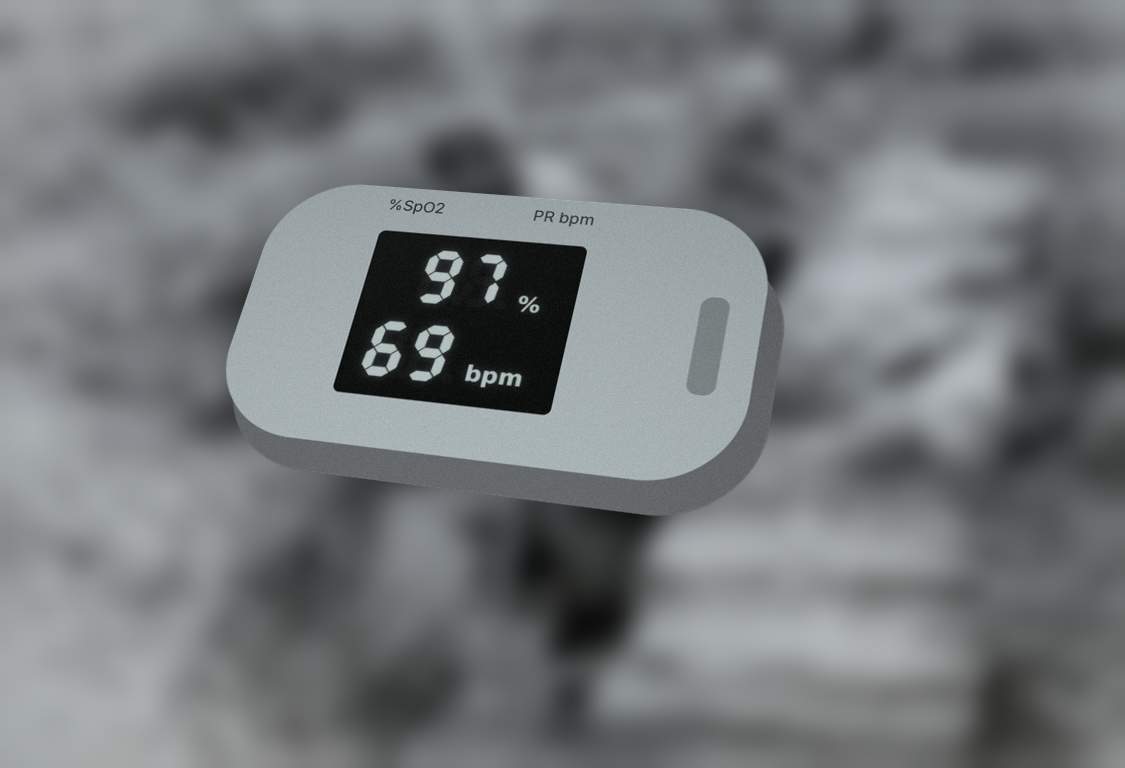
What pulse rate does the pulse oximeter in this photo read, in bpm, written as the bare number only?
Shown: 69
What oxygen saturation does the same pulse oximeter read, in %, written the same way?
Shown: 97
